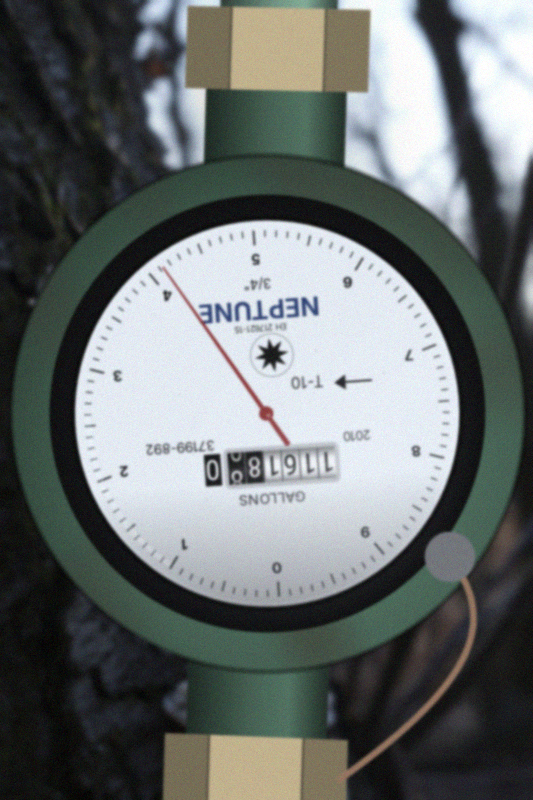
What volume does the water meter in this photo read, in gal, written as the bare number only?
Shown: 1161884.1
